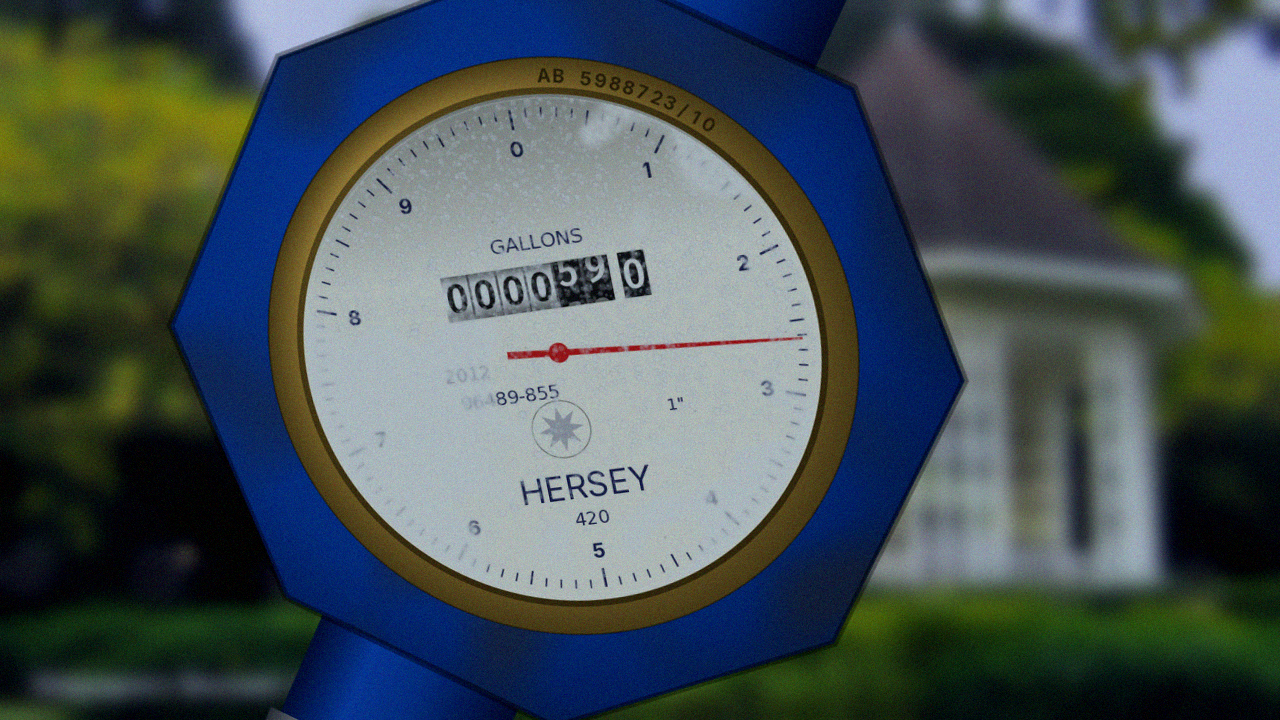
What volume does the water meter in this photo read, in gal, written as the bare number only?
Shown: 592.6
